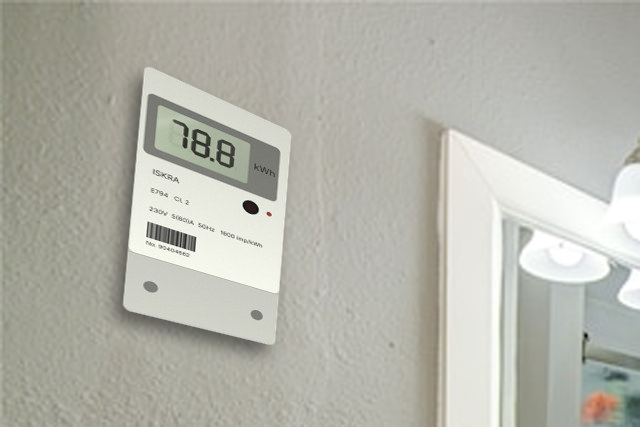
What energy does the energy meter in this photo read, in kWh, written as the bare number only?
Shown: 78.8
